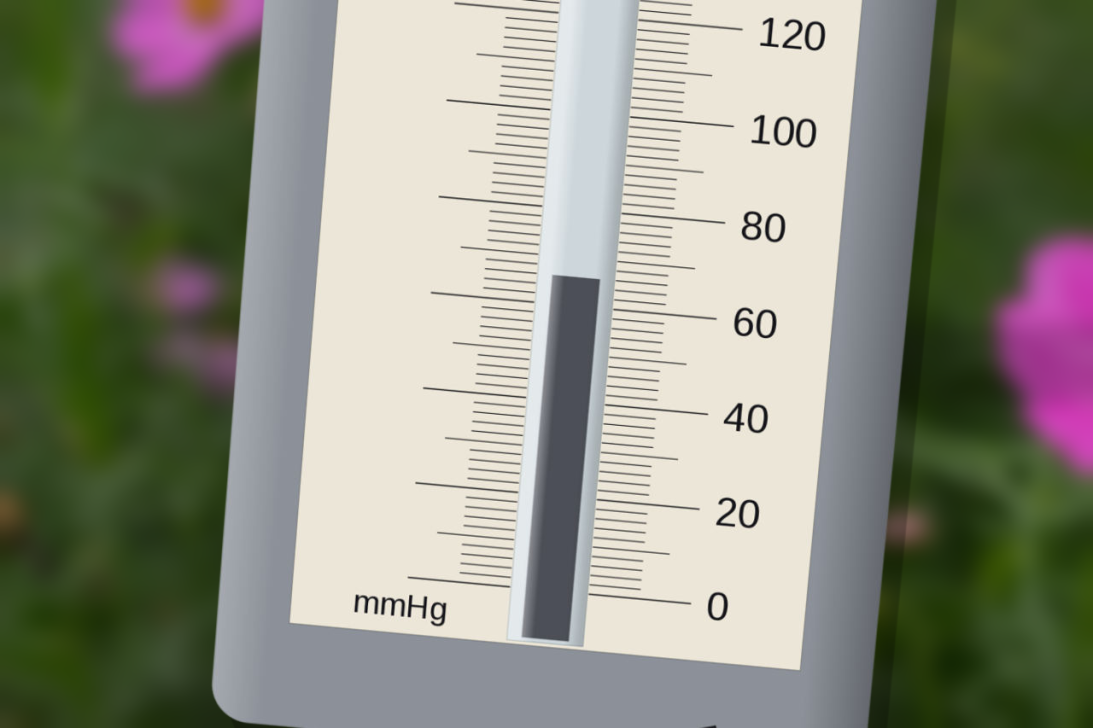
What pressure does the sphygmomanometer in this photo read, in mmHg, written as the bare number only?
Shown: 66
